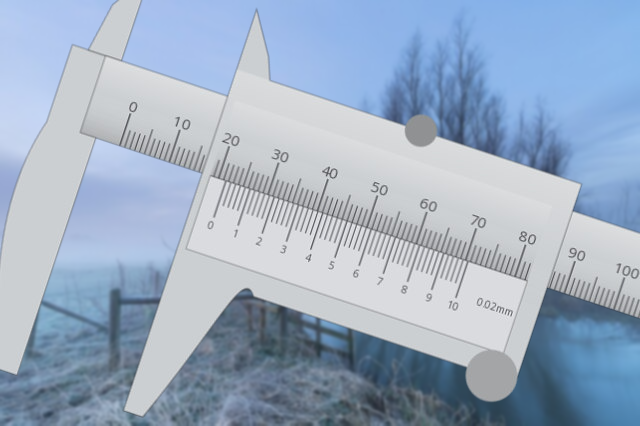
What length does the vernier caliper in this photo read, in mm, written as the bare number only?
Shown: 21.5
